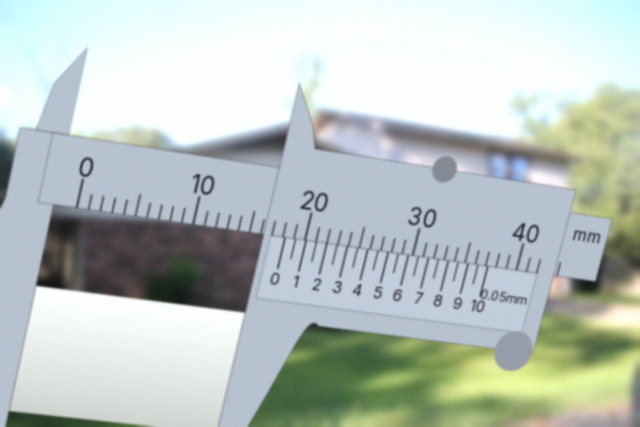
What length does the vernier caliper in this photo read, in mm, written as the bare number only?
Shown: 18.2
